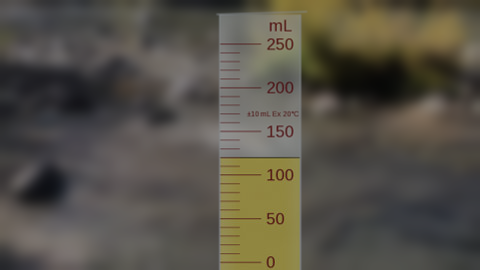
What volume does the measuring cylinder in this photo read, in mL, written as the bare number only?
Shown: 120
